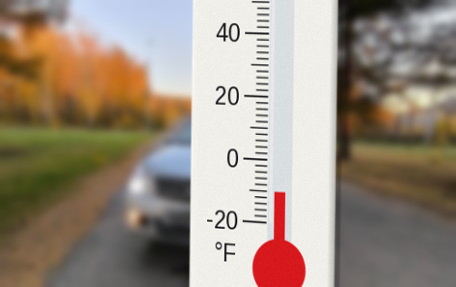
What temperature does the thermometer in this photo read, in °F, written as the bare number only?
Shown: -10
